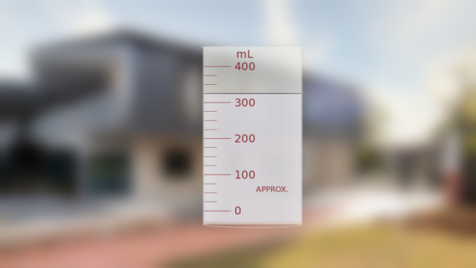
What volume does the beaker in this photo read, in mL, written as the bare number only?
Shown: 325
